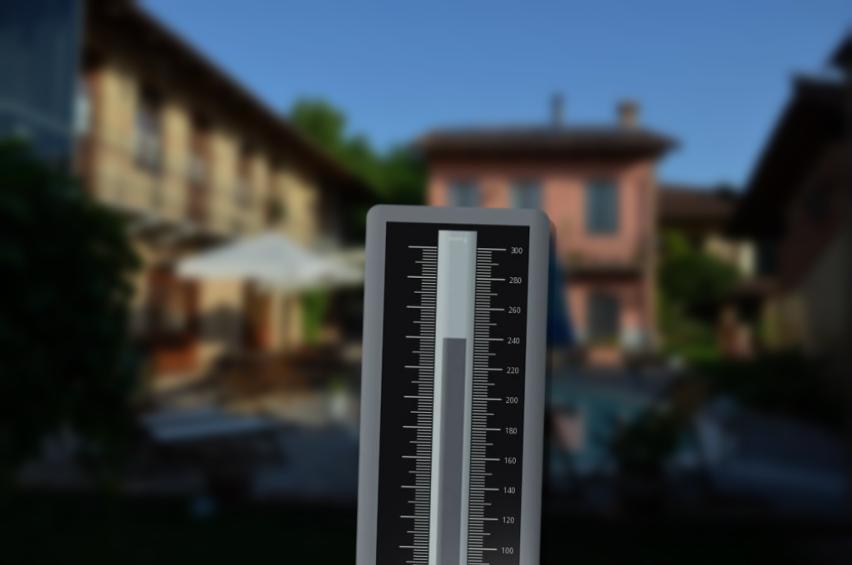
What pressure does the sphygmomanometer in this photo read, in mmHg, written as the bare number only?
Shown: 240
